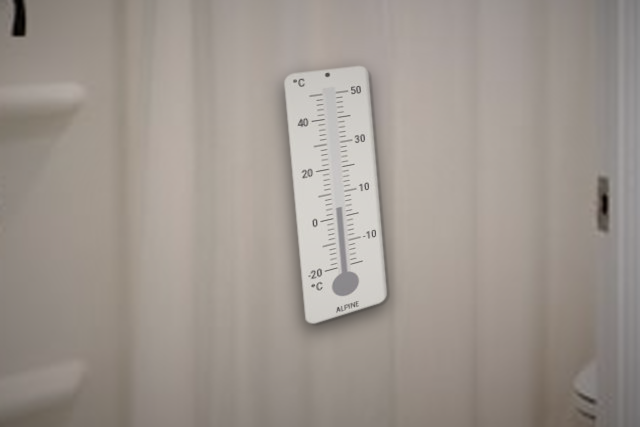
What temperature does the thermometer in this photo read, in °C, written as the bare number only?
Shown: 4
